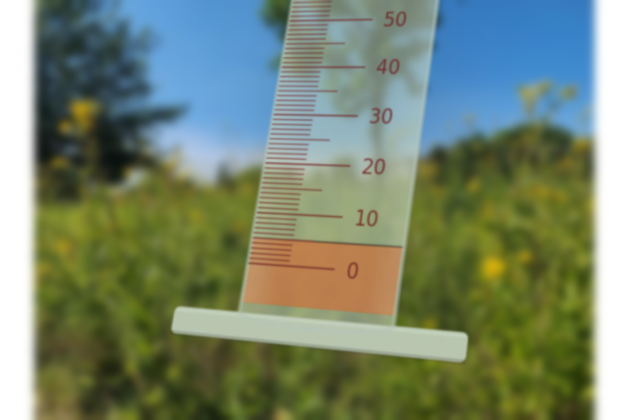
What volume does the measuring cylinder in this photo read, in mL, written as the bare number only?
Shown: 5
